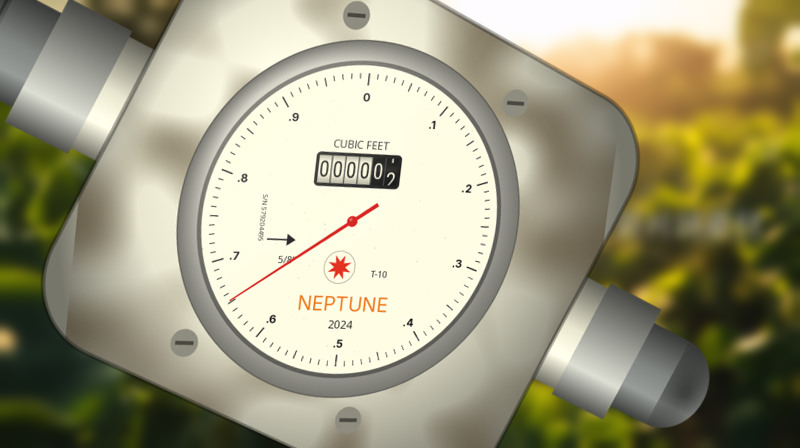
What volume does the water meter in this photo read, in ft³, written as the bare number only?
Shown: 1.65
